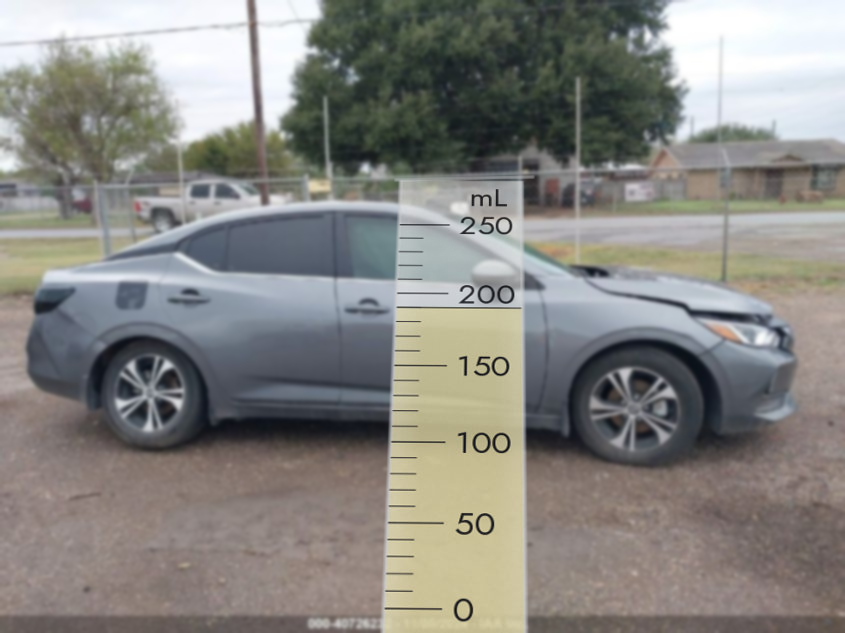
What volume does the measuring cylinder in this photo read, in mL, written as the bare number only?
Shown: 190
